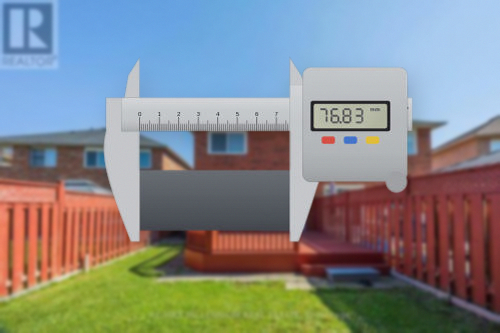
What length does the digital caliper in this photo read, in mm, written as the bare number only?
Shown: 76.83
